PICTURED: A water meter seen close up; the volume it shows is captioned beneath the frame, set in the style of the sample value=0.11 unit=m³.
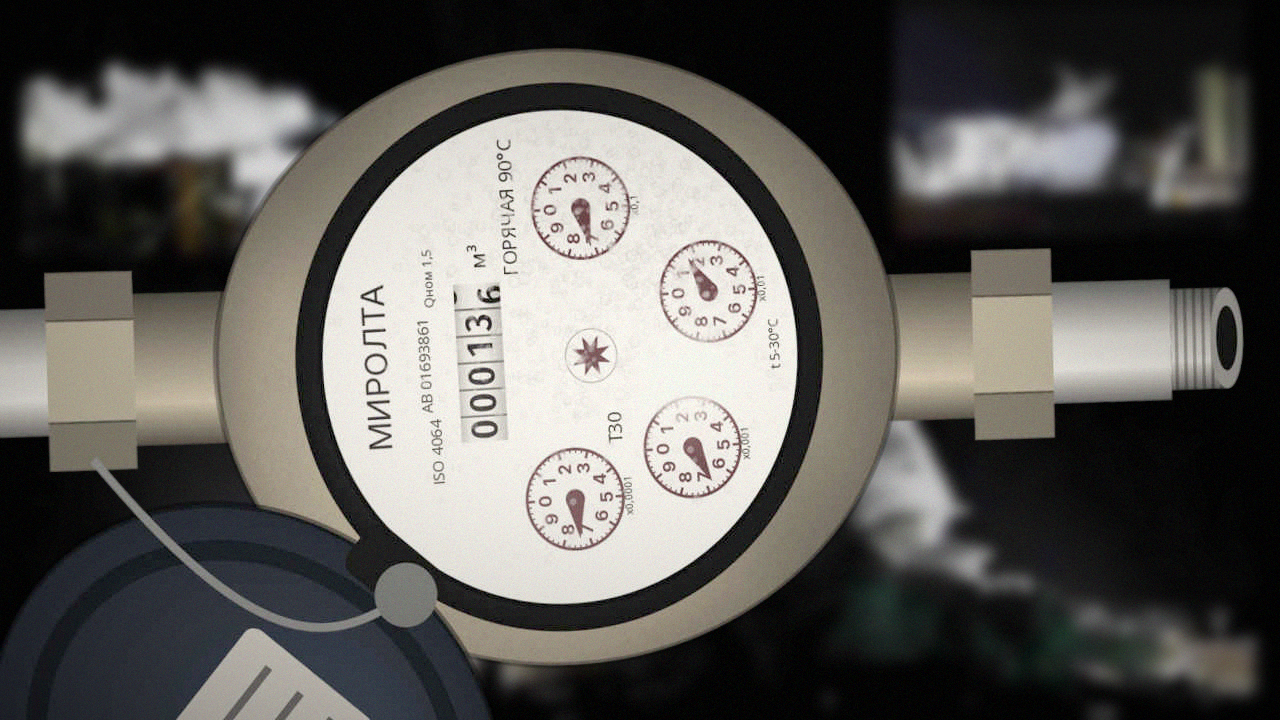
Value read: value=135.7167 unit=m³
